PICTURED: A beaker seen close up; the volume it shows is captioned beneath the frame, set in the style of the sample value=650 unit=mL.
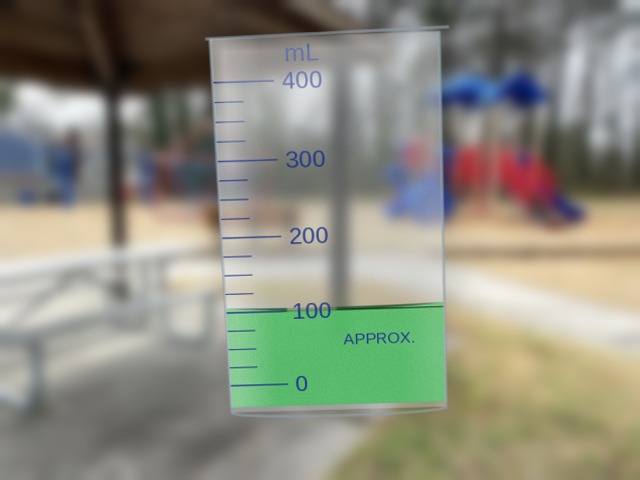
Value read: value=100 unit=mL
